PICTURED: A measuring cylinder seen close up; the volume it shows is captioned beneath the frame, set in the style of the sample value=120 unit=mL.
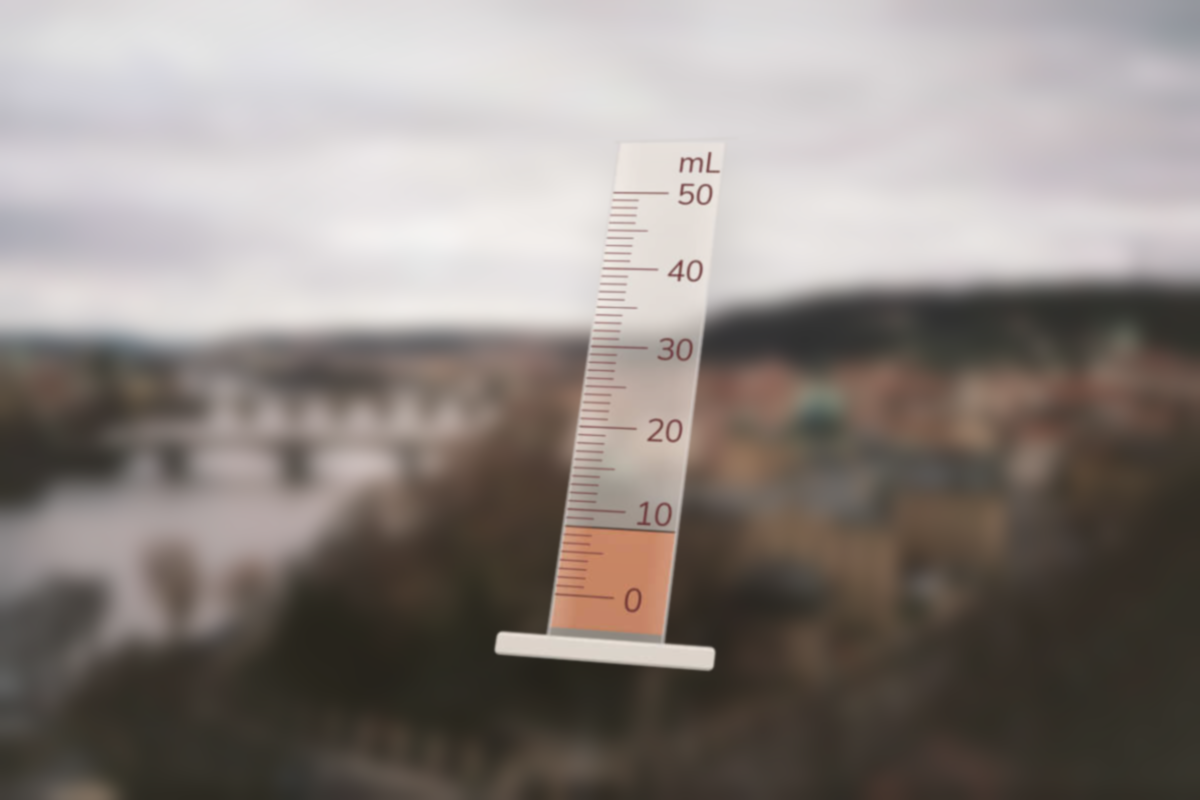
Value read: value=8 unit=mL
